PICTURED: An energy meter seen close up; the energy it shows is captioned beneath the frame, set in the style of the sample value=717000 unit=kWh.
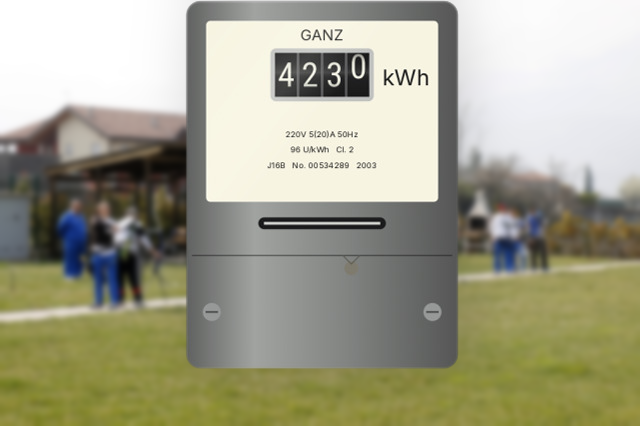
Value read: value=4230 unit=kWh
